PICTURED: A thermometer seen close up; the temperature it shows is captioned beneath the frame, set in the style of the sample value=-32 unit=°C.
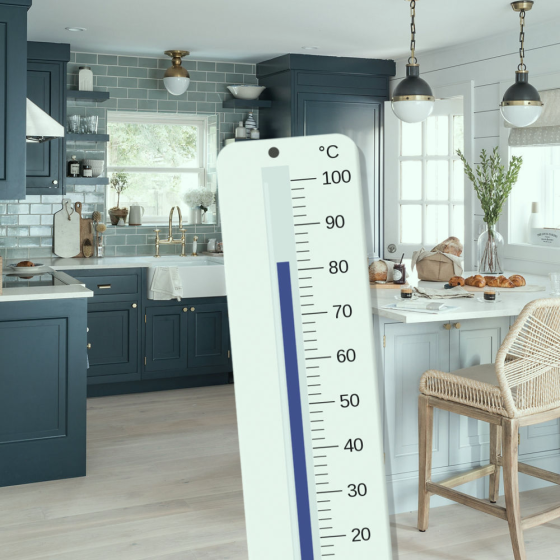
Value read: value=82 unit=°C
